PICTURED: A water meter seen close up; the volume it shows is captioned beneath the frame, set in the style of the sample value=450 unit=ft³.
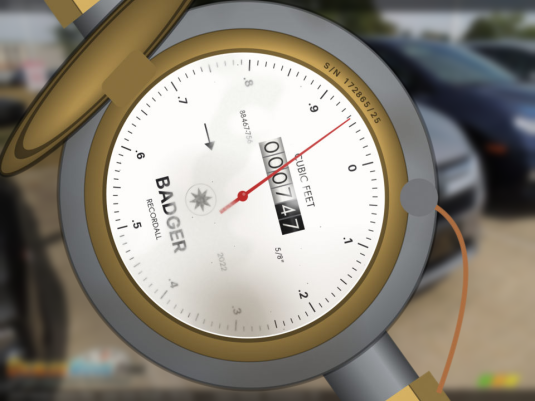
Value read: value=746.94 unit=ft³
